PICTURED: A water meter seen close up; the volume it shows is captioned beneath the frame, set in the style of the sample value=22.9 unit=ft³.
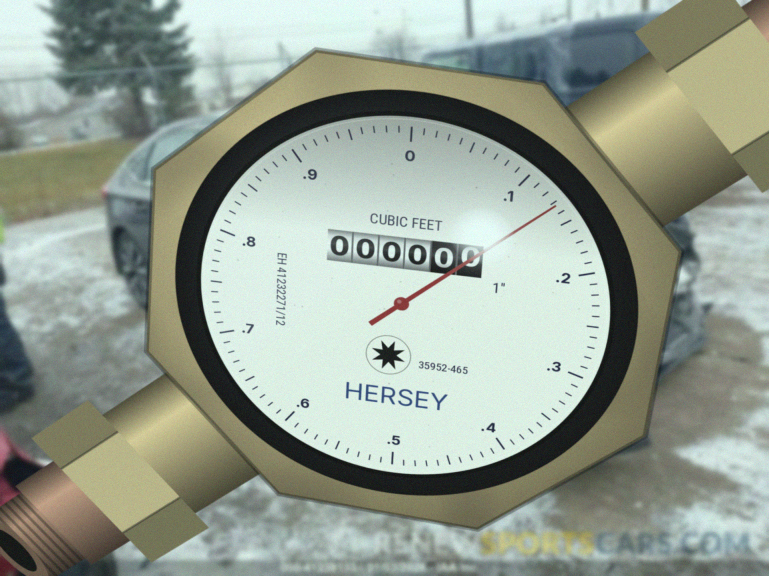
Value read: value=0.13 unit=ft³
